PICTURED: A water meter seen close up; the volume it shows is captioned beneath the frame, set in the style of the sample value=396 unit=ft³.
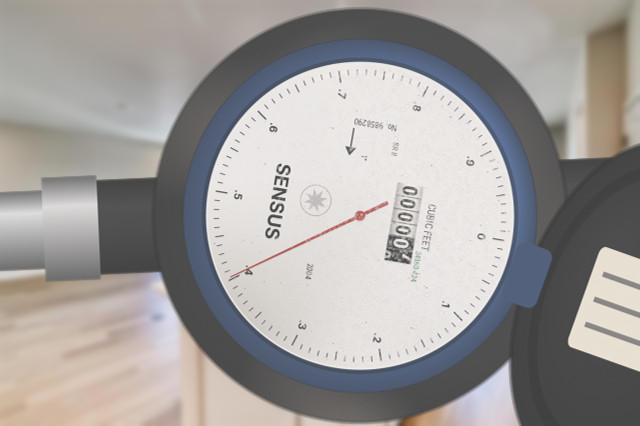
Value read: value=7.40 unit=ft³
